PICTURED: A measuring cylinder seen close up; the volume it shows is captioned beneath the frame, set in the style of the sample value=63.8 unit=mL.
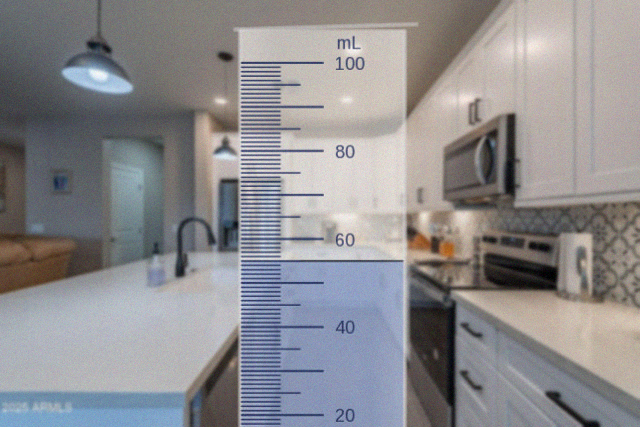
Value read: value=55 unit=mL
